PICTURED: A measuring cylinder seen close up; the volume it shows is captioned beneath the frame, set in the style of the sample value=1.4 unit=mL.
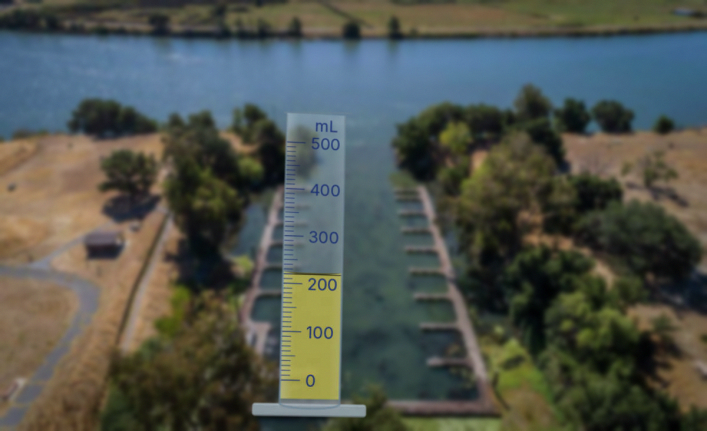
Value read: value=220 unit=mL
